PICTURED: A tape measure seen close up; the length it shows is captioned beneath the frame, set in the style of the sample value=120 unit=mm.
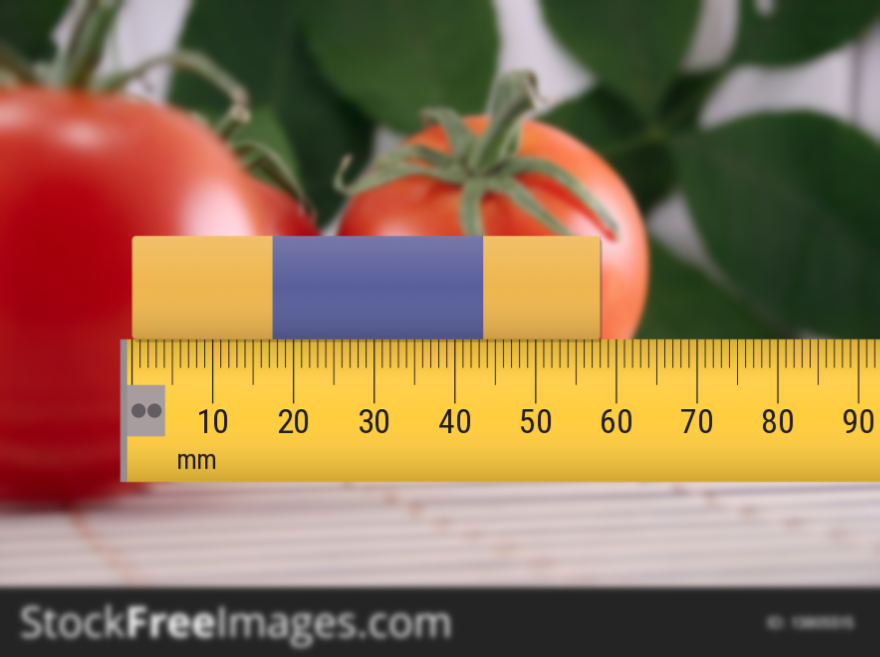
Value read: value=58 unit=mm
